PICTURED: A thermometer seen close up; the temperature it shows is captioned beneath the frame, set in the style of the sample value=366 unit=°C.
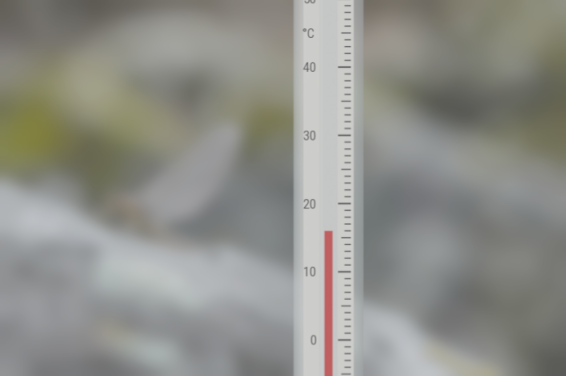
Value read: value=16 unit=°C
